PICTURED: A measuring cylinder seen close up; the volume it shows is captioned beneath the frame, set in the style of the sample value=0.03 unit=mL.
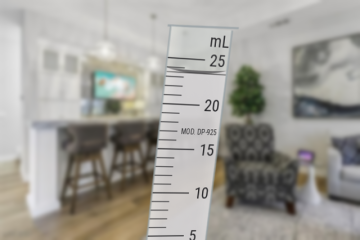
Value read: value=23.5 unit=mL
